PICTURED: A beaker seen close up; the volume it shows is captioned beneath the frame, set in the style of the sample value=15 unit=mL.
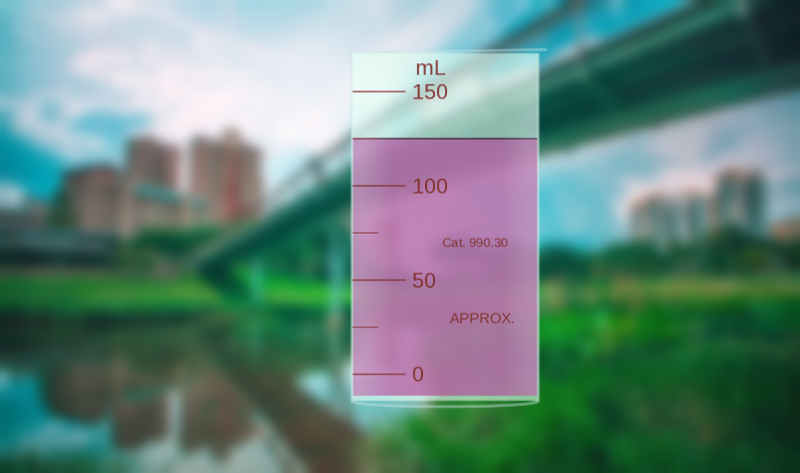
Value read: value=125 unit=mL
